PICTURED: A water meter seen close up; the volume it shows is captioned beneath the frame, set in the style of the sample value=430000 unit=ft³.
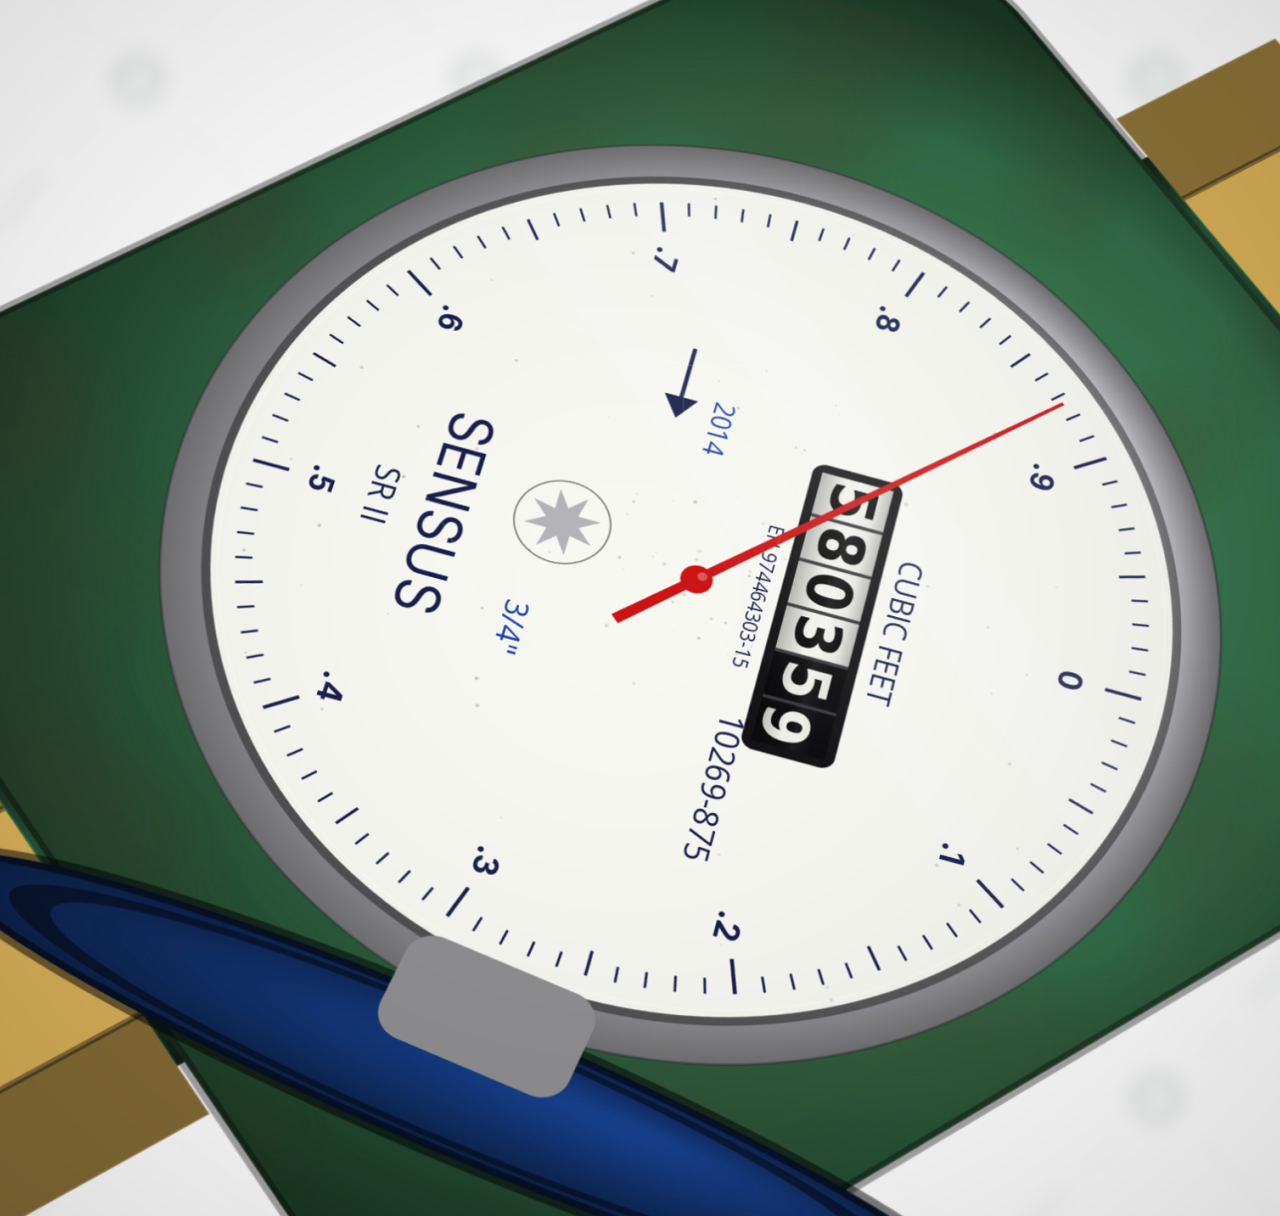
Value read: value=580358.87 unit=ft³
